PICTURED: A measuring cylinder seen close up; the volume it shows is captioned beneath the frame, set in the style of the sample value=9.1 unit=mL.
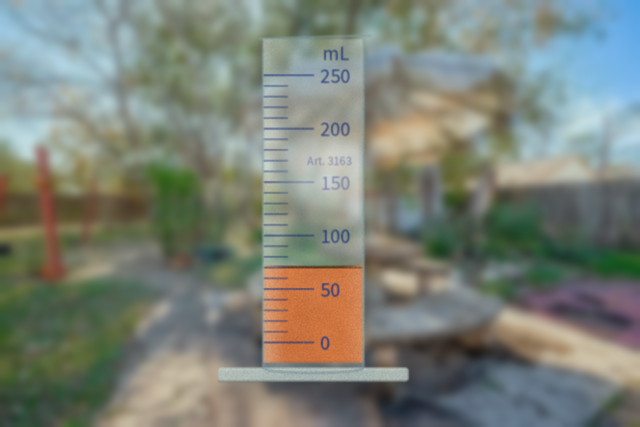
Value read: value=70 unit=mL
